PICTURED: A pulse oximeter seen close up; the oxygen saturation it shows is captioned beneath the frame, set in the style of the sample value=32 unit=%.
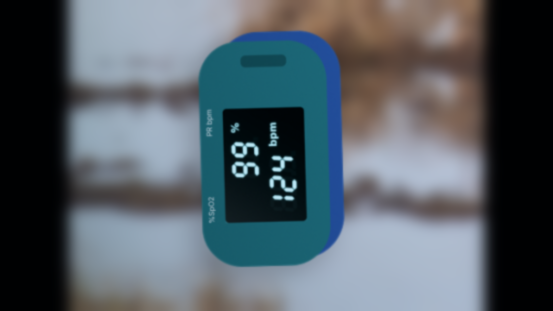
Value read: value=99 unit=%
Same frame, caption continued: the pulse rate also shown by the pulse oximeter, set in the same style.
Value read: value=124 unit=bpm
